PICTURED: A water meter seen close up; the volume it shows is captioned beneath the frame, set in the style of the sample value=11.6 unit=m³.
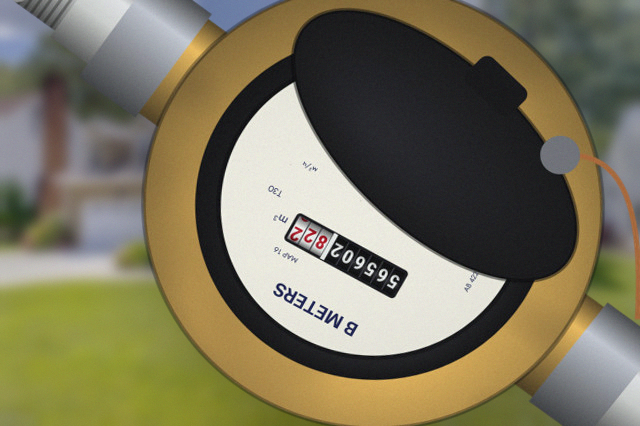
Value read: value=565602.822 unit=m³
